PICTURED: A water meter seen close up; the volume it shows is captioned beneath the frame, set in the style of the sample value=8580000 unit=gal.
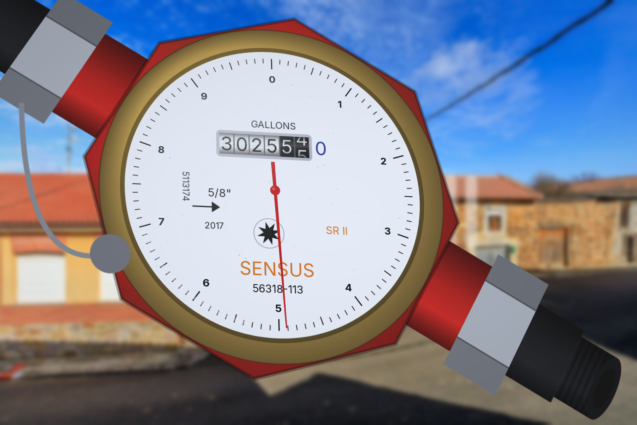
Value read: value=3025544.9 unit=gal
